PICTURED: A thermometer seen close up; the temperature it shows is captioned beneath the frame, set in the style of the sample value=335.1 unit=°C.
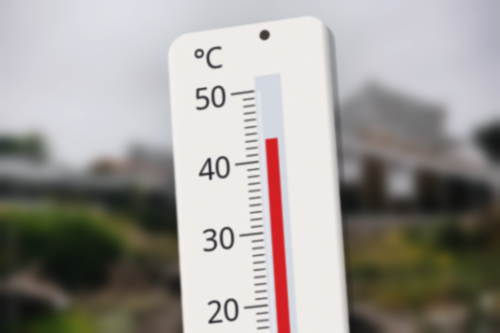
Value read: value=43 unit=°C
